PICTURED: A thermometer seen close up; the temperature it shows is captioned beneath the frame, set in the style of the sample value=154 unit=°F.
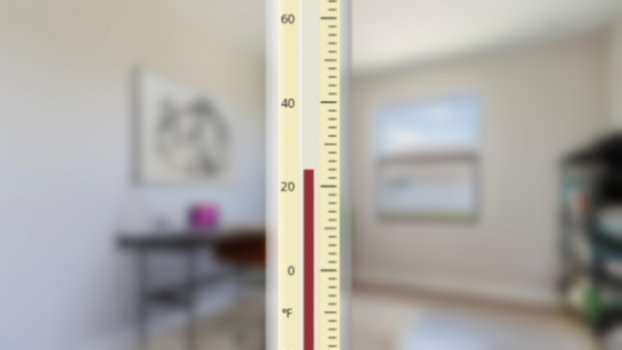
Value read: value=24 unit=°F
